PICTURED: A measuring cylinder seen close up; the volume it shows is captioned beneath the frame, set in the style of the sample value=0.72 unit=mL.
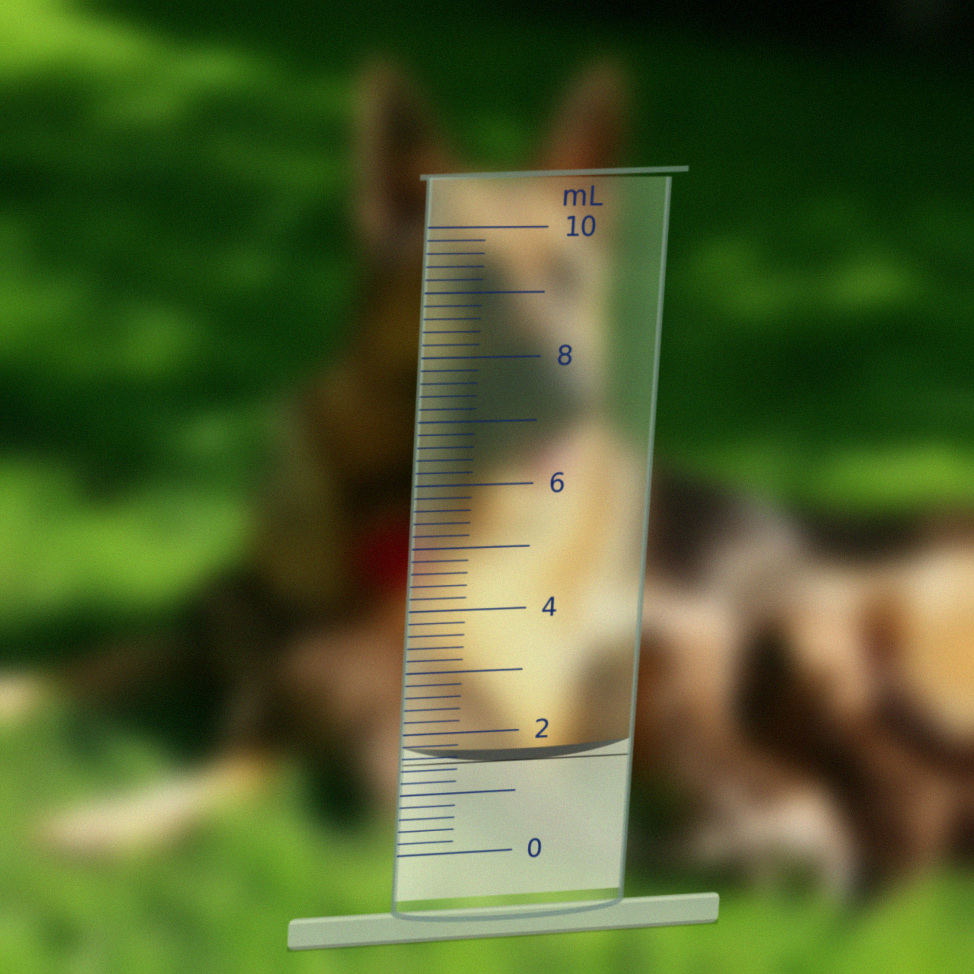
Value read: value=1.5 unit=mL
